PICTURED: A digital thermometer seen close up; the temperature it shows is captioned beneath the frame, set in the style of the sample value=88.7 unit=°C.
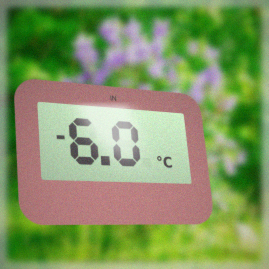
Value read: value=-6.0 unit=°C
